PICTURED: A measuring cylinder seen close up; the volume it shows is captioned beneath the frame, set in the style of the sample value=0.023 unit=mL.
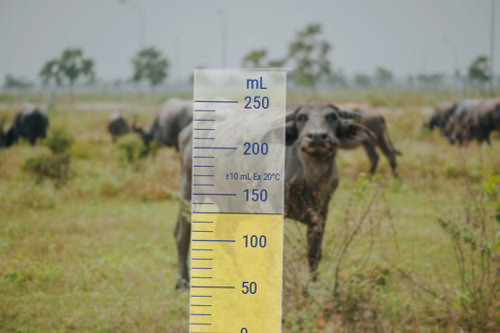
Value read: value=130 unit=mL
